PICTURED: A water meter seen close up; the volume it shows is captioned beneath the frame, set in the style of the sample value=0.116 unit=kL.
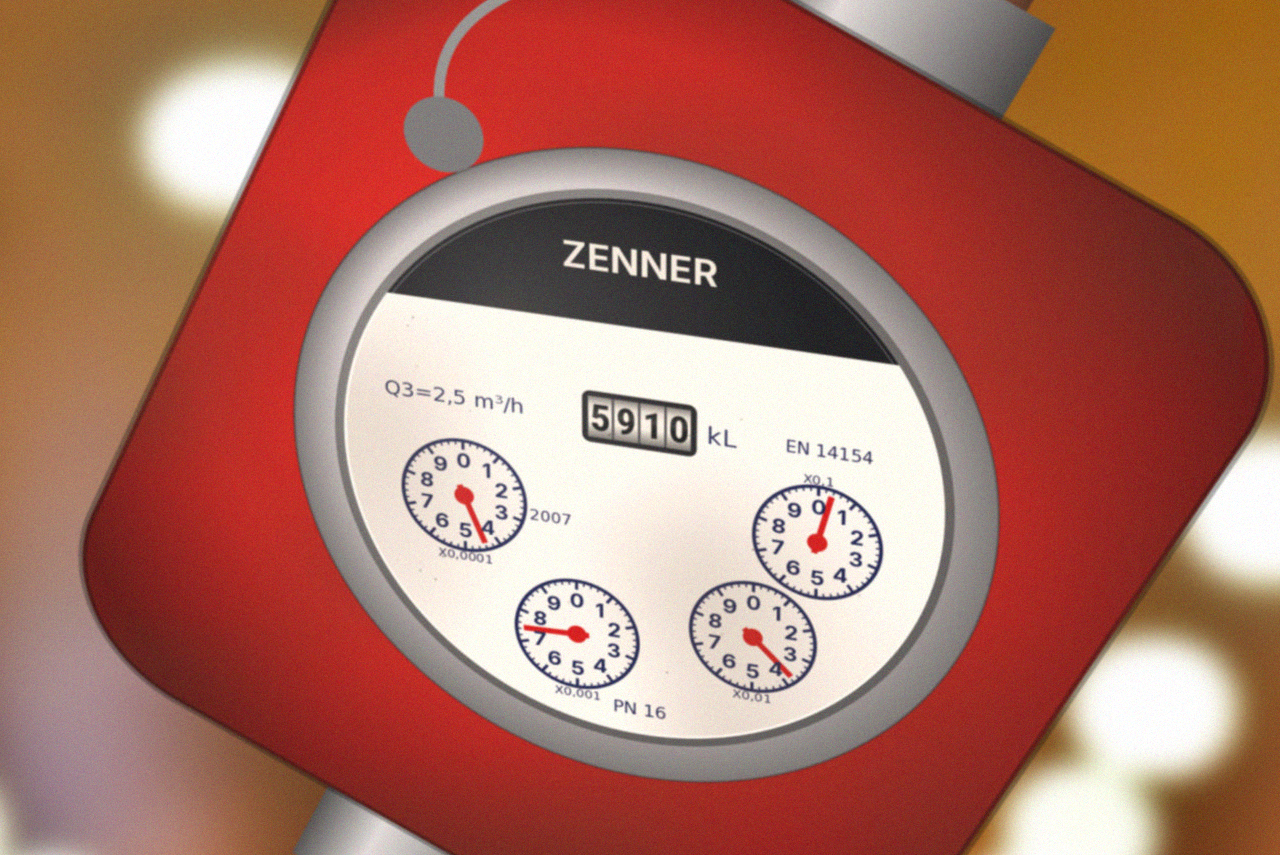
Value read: value=5910.0374 unit=kL
